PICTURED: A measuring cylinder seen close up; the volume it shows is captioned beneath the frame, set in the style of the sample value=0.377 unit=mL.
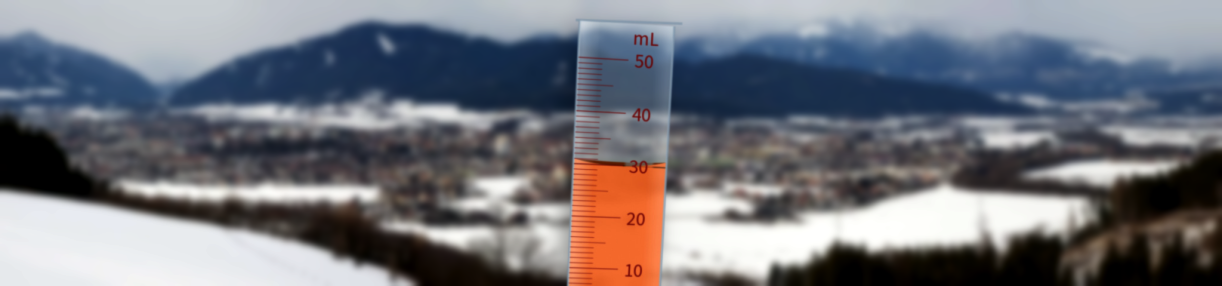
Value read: value=30 unit=mL
